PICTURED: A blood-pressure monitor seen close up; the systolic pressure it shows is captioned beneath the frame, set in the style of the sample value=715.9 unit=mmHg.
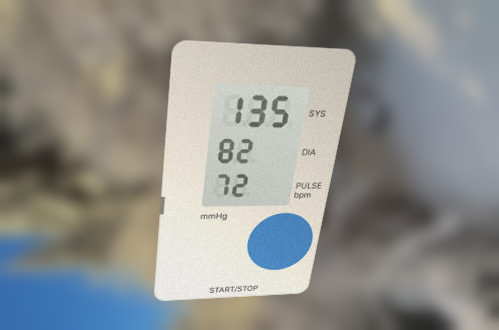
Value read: value=135 unit=mmHg
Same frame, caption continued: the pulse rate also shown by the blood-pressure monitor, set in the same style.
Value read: value=72 unit=bpm
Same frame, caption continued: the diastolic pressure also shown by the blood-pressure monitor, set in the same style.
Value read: value=82 unit=mmHg
